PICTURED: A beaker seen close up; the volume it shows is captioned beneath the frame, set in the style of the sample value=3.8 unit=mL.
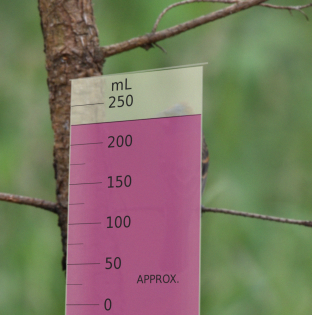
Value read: value=225 unit=mL
